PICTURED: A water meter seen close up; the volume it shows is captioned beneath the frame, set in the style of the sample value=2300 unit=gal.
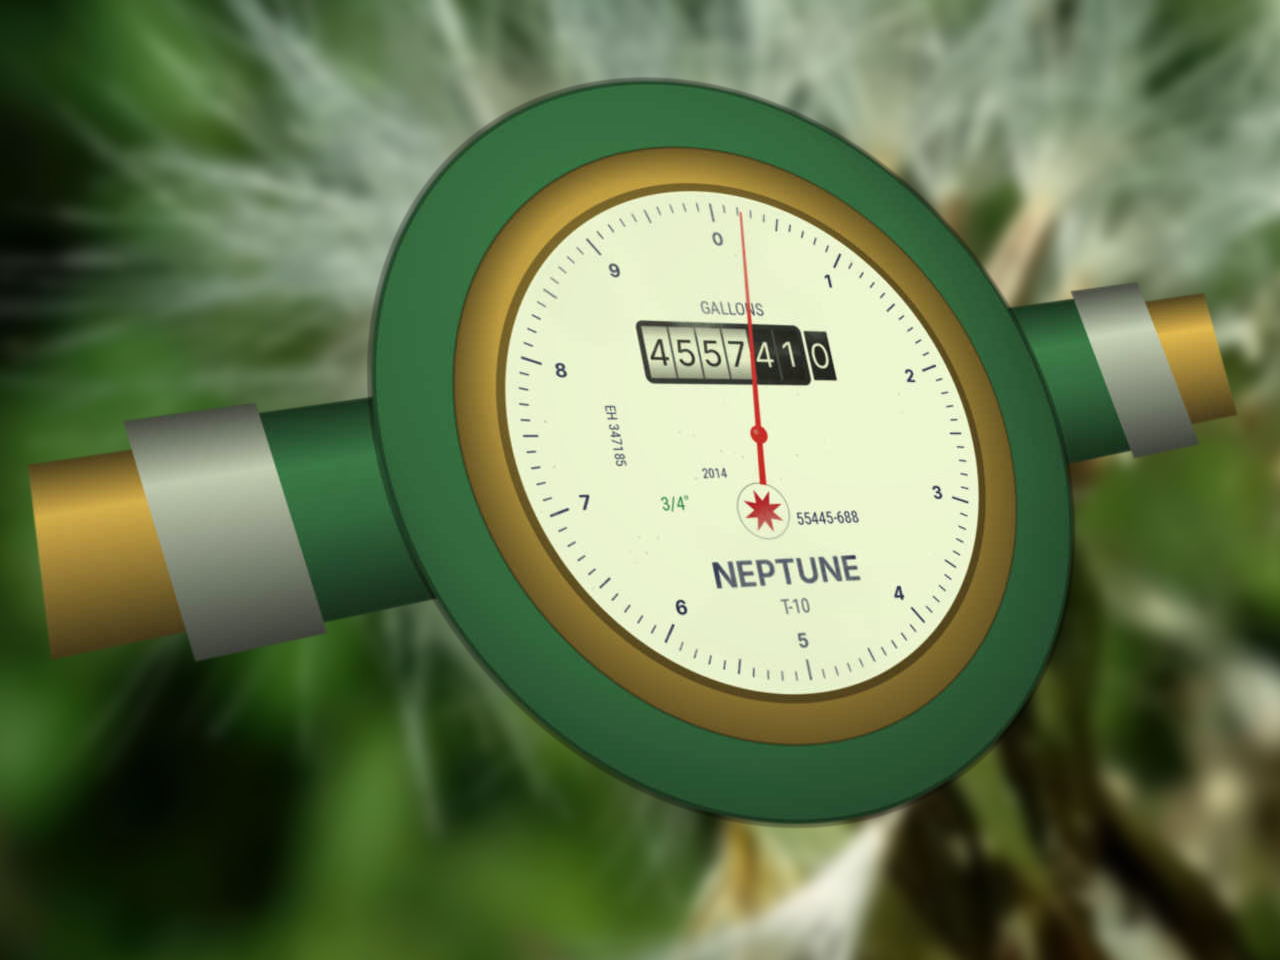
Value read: value=4557410.2 unit=gal
